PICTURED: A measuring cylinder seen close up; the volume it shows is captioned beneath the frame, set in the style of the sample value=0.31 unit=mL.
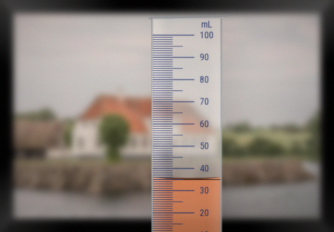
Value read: value=35 unit=mL
